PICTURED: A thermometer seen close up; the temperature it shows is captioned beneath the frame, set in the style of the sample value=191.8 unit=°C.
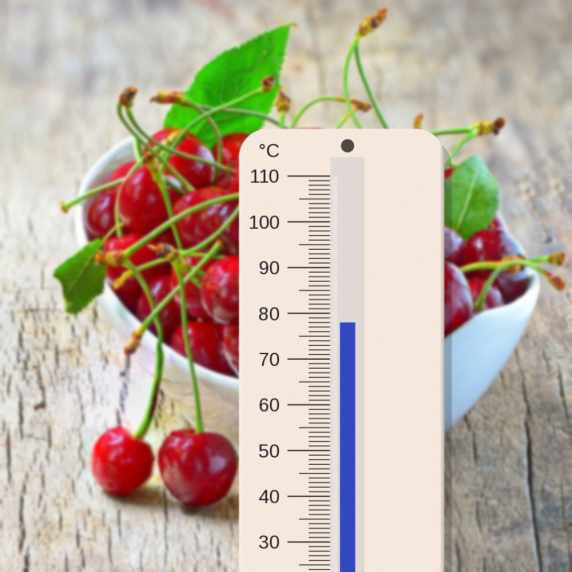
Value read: value=78 unit=°C
